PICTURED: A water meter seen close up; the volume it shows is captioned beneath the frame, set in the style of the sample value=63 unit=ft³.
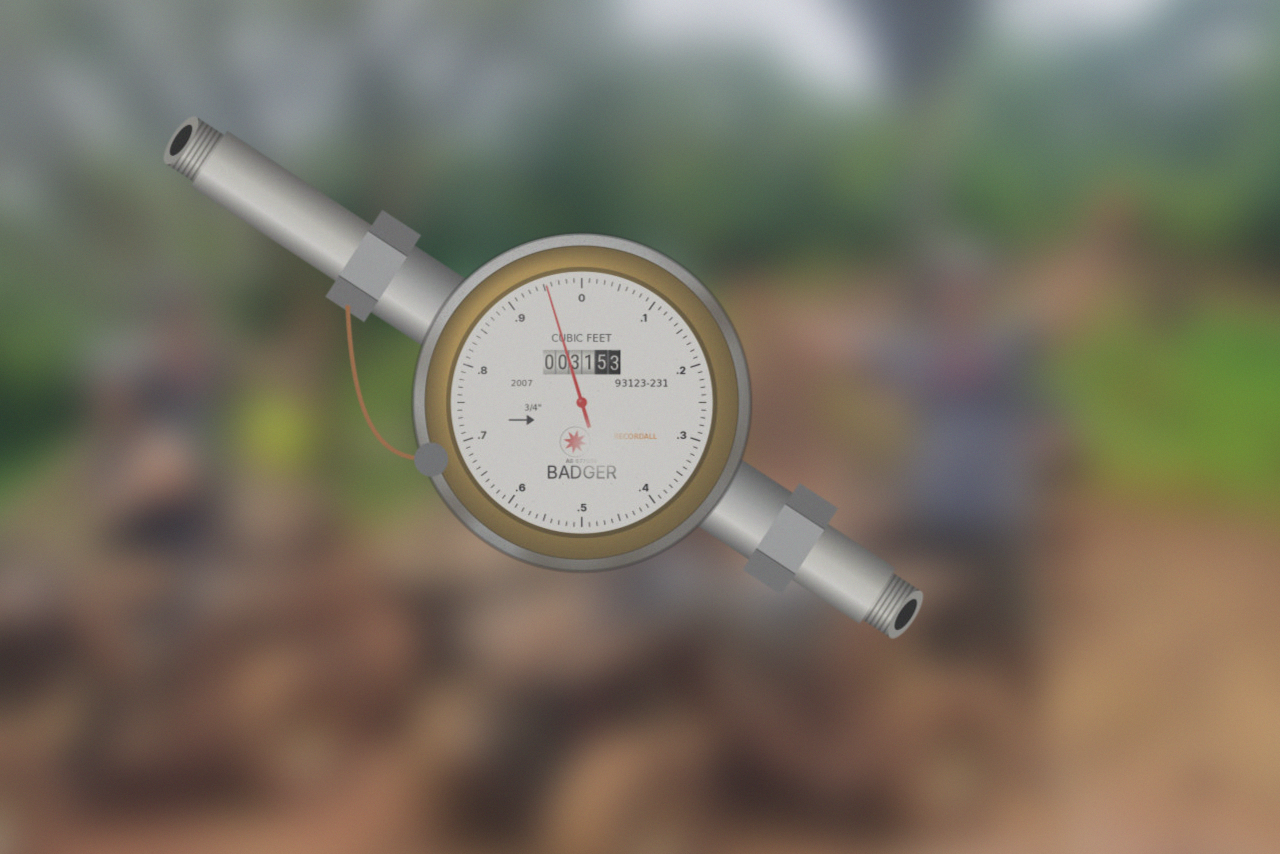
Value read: value=3152.95 unit=ft³
